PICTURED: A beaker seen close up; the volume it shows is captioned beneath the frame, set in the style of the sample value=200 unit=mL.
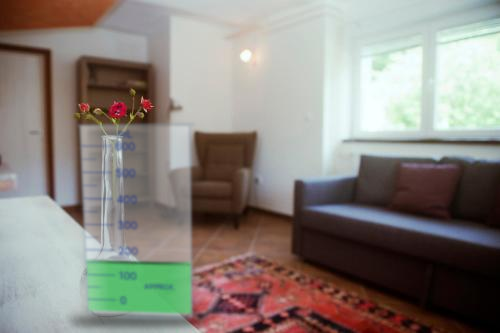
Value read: value=150 unit=mL
